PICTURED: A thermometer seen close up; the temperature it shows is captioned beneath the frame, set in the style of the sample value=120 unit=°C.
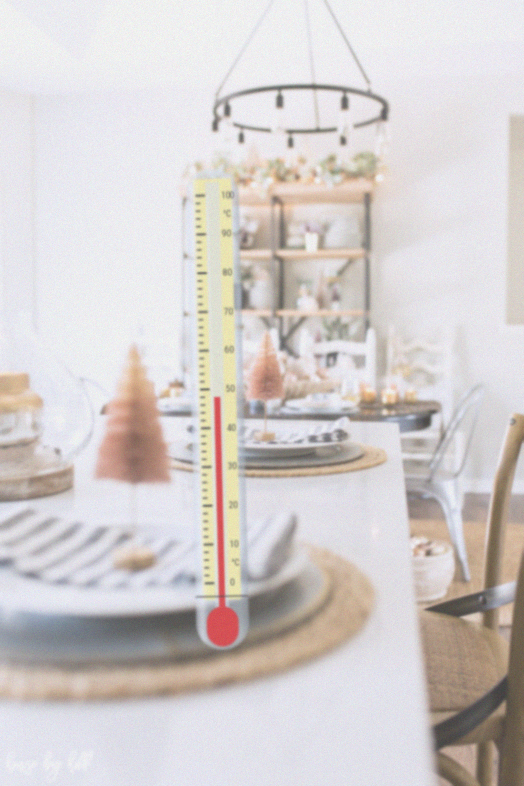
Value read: value=48 unit=°C
